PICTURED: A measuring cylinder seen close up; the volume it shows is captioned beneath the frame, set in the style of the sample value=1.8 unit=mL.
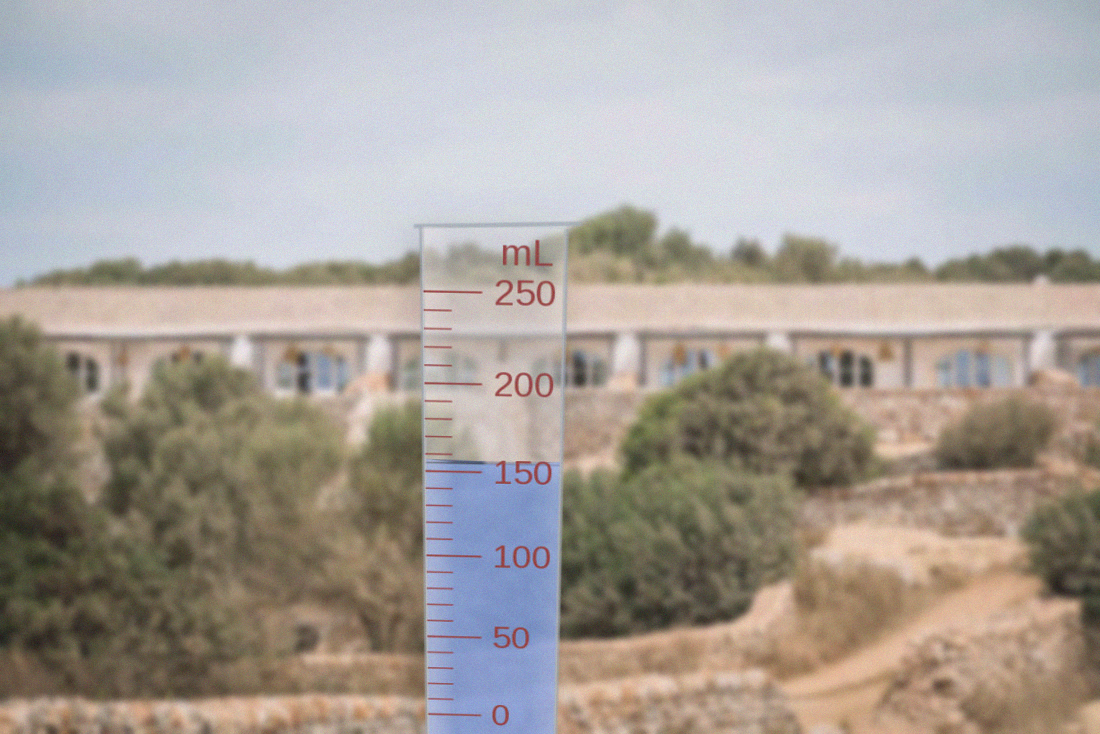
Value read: value=155 unit=mL
